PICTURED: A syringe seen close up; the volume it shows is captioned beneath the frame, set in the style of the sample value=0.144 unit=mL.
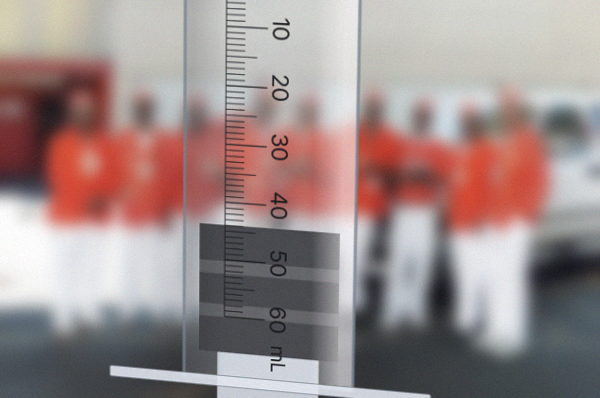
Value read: value=44 unit=mL
